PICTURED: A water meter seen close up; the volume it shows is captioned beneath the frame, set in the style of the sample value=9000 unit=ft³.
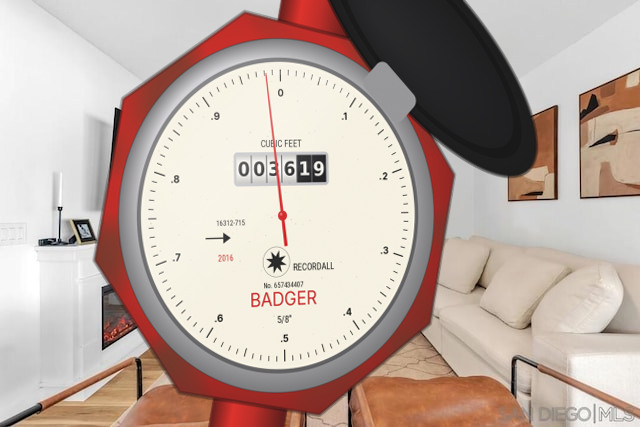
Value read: value=3618.98 unit=ft³
